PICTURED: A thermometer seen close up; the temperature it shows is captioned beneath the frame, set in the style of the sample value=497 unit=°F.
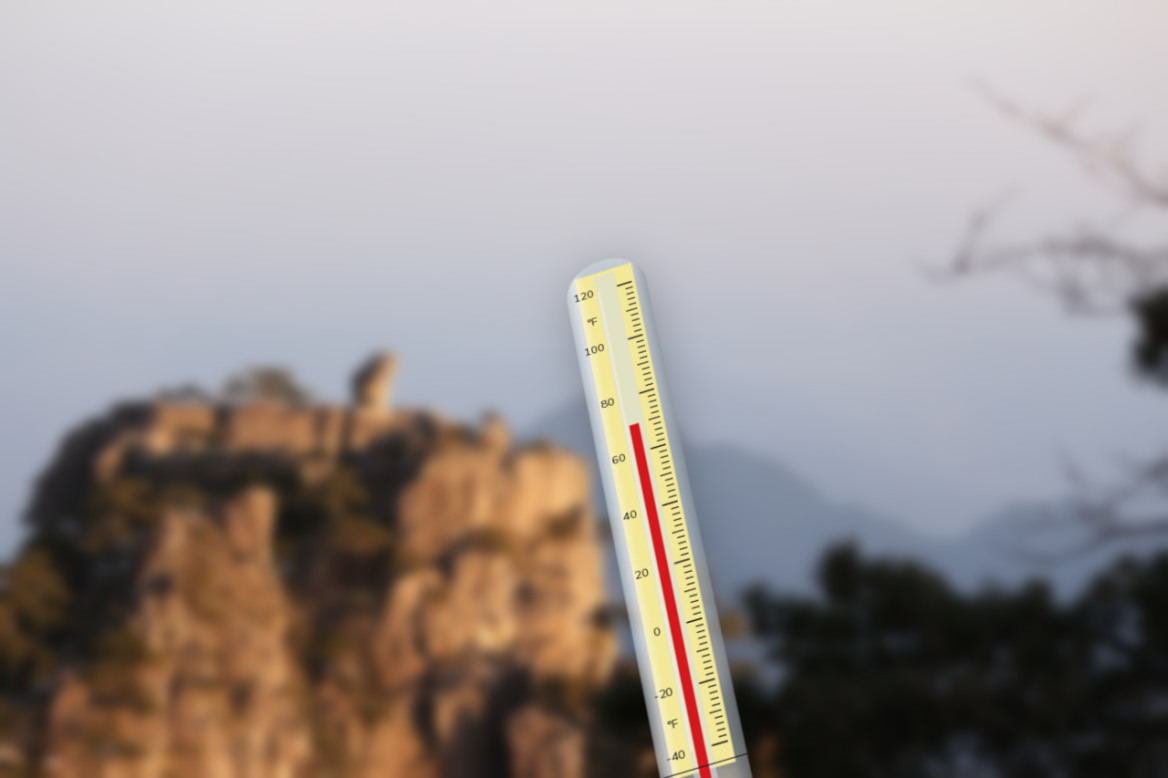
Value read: value=70 unit=°F
